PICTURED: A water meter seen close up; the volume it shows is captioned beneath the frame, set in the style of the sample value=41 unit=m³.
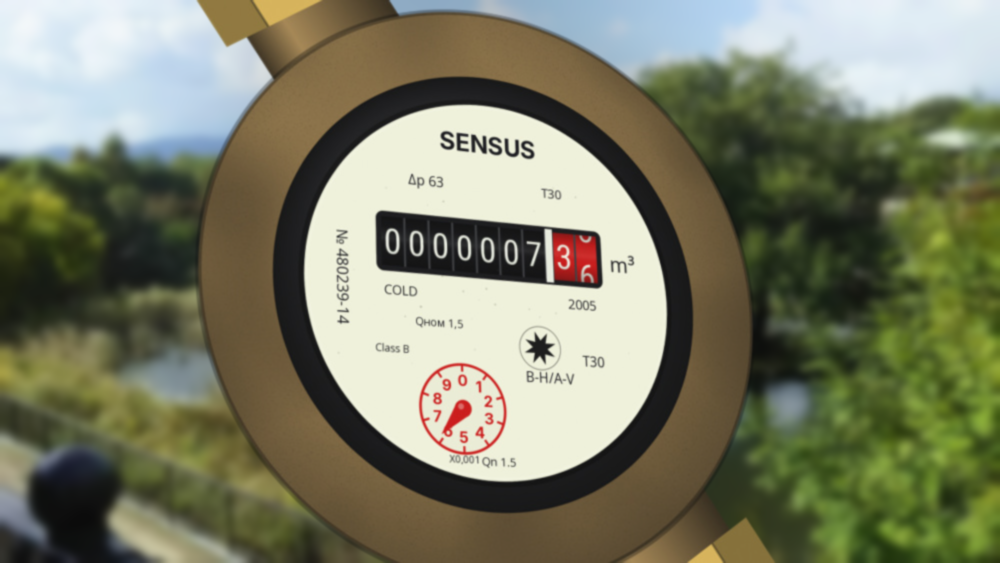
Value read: value=7.356 unit=m³
